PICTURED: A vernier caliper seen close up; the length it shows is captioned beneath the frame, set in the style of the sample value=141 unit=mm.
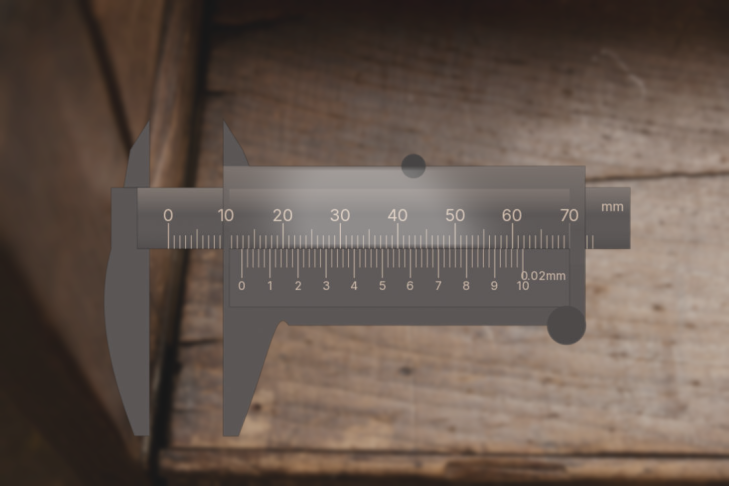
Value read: value=12.8 unit=mm
